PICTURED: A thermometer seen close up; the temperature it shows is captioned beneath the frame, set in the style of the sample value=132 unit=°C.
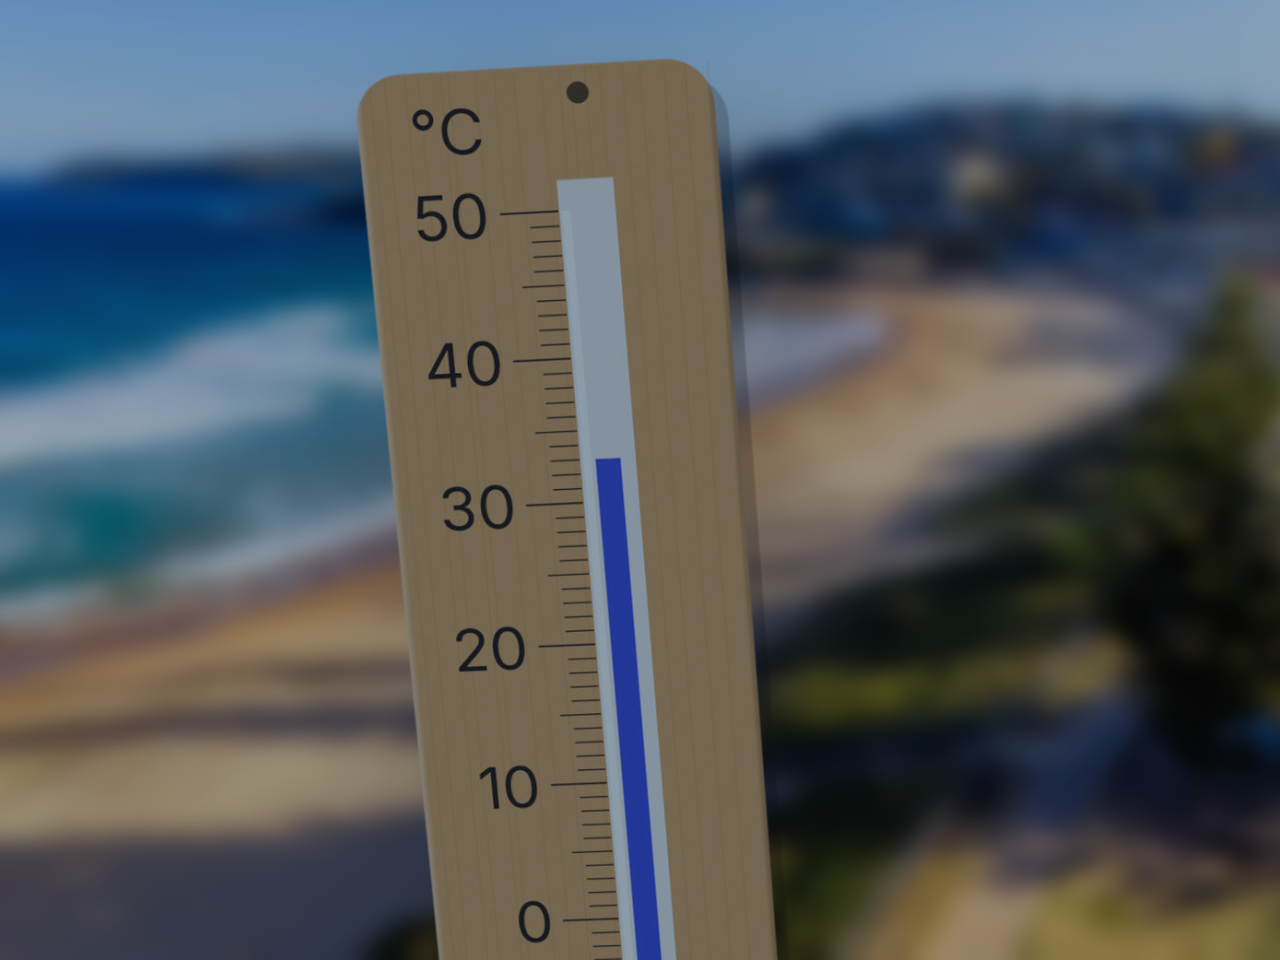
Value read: value=33 unit=°C
